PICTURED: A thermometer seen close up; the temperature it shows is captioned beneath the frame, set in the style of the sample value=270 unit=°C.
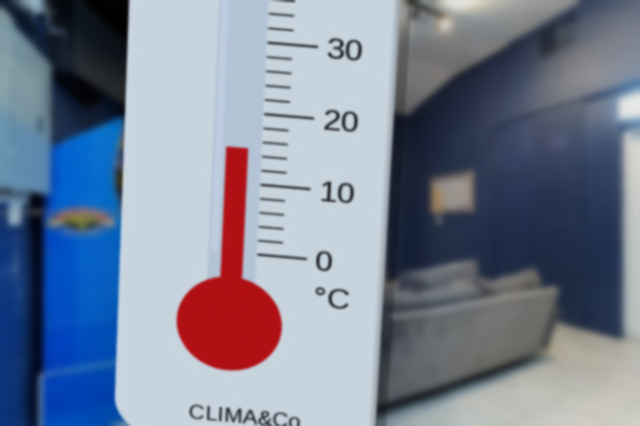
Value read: value=15 unit=°C
